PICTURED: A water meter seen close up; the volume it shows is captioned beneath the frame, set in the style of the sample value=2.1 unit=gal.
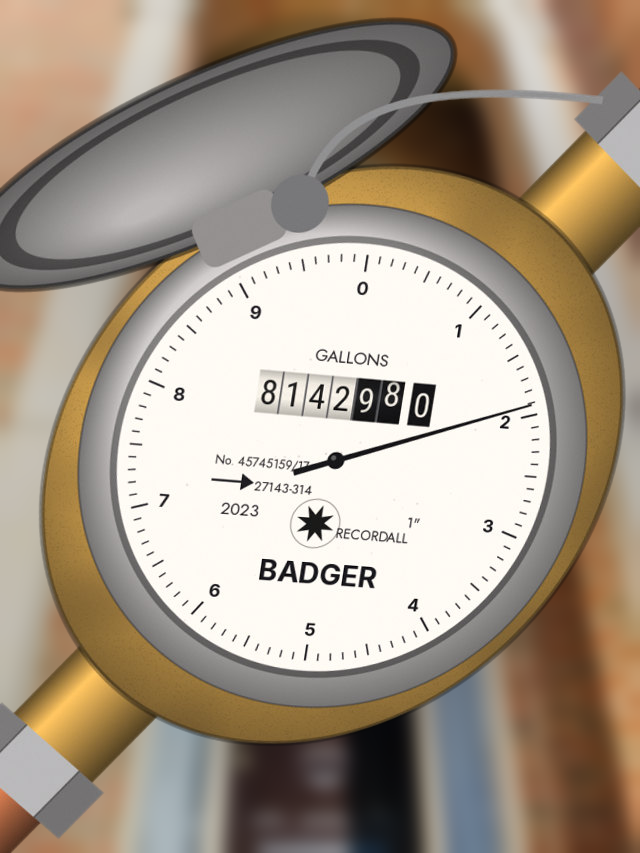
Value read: value=8142981.9 unit=gal
